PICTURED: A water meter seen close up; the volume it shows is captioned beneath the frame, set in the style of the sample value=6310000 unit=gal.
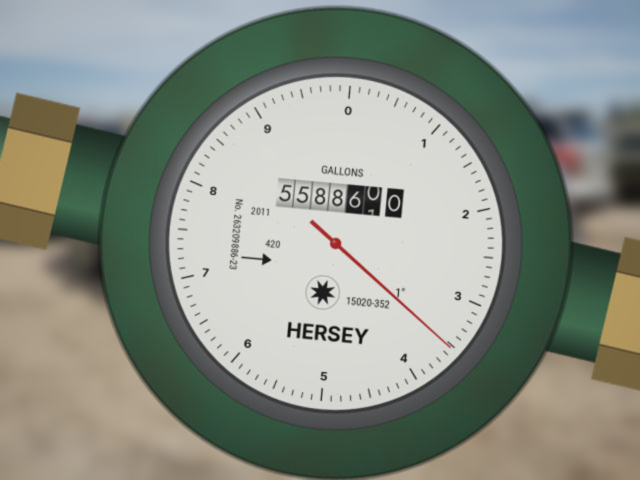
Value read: value=5588603.5 unit=gal
